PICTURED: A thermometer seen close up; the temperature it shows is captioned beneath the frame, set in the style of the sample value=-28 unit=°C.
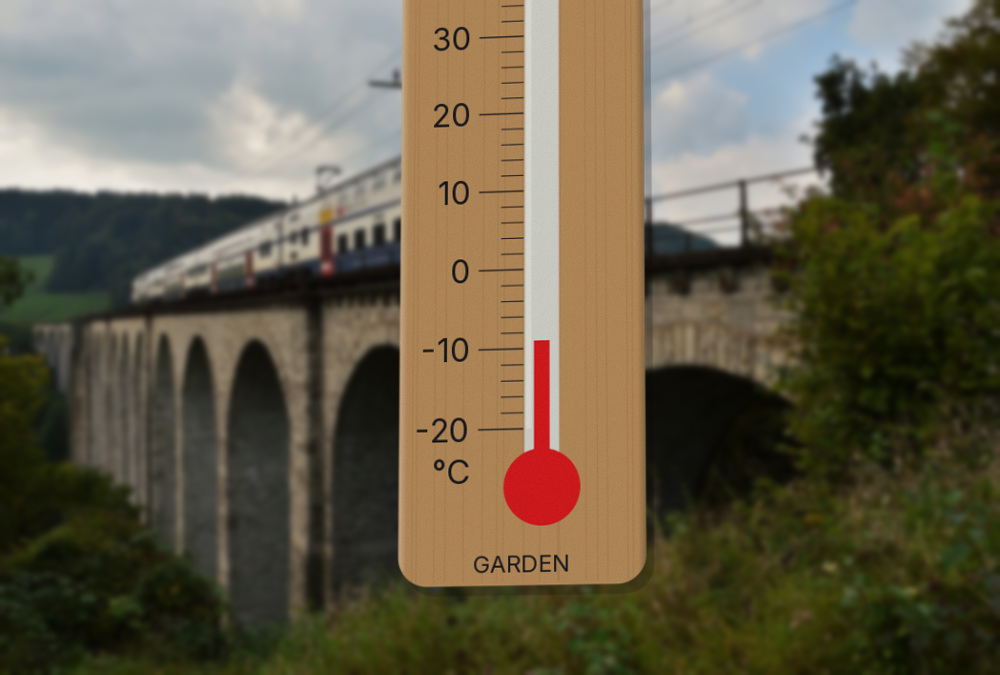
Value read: value=-9 unit=°C
